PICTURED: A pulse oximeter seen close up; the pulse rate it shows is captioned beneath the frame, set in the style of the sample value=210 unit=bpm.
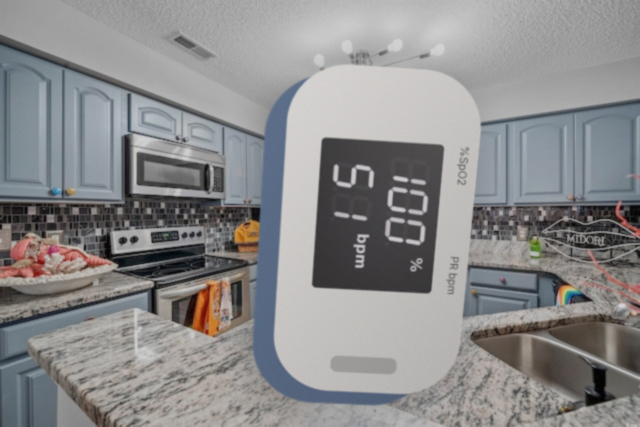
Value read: value=51 unit=bpm
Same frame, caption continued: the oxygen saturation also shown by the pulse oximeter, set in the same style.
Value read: value=100 unit=%
